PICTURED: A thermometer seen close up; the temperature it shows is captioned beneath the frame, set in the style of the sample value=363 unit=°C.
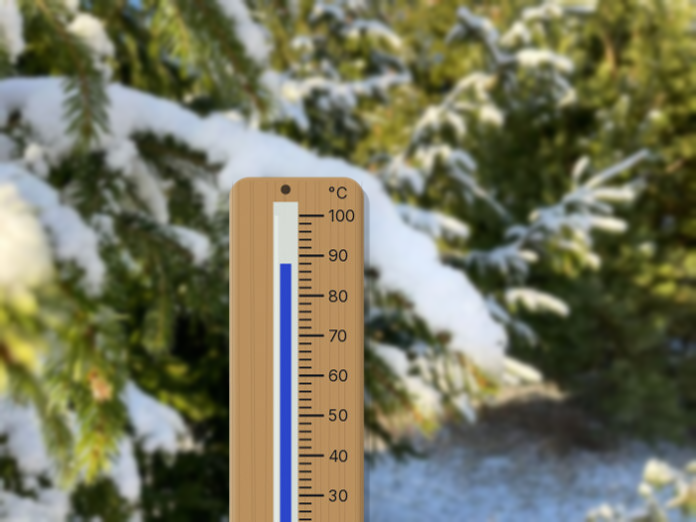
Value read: value=88 unit=°C
